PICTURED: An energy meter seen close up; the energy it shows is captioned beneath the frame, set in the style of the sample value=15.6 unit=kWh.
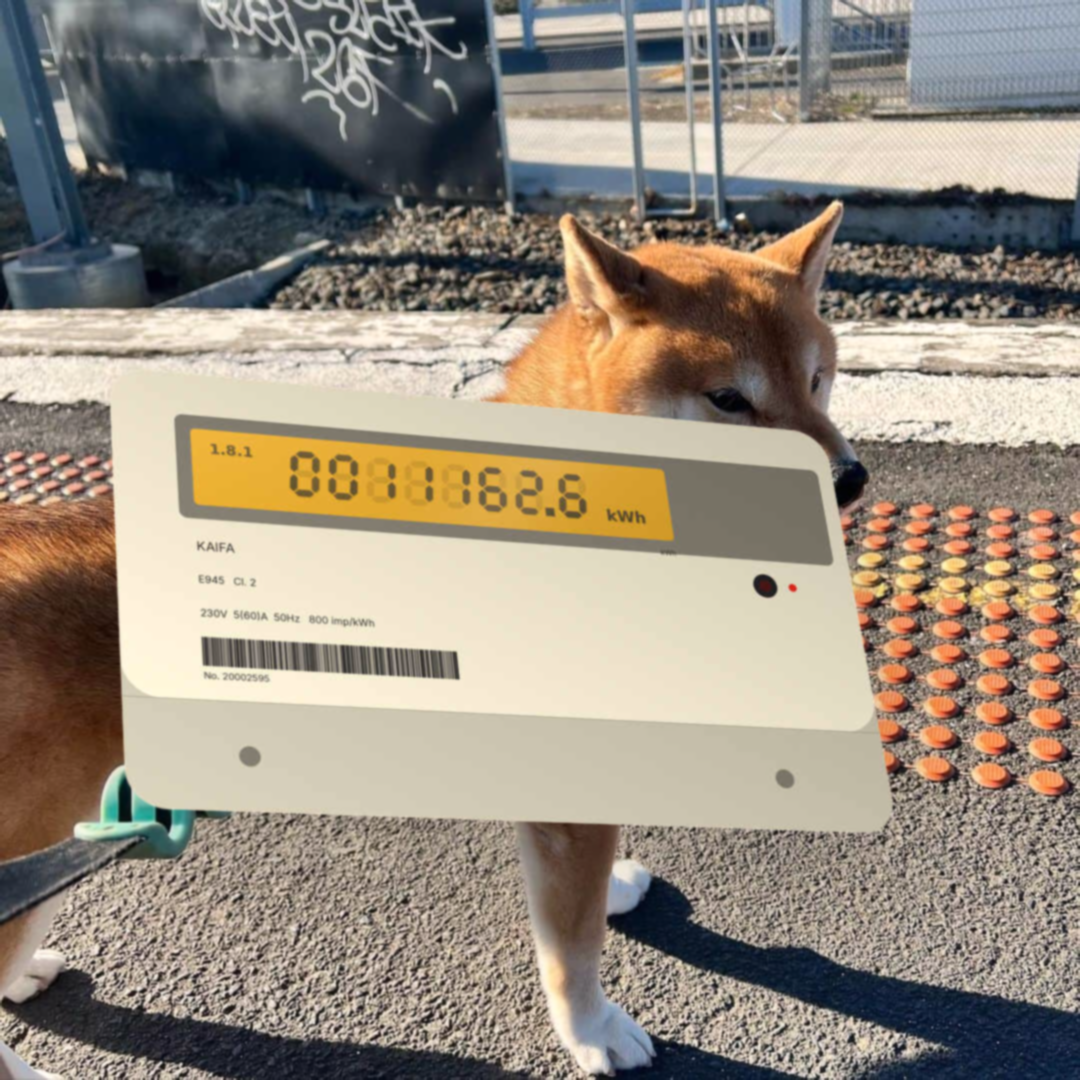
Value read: value=11162.6 unit=kWh
